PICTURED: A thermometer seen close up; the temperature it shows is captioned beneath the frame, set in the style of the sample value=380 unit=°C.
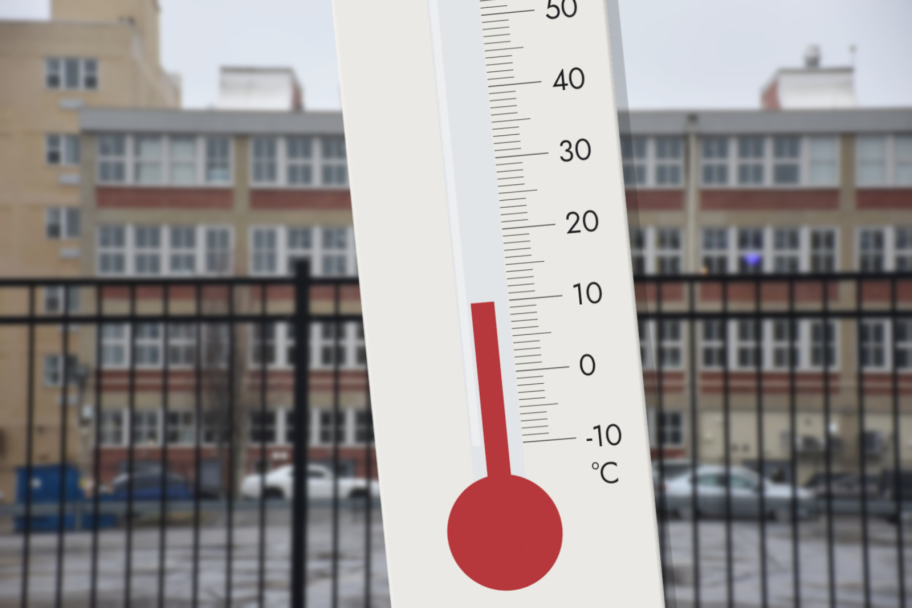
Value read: value=10 unit=°C
